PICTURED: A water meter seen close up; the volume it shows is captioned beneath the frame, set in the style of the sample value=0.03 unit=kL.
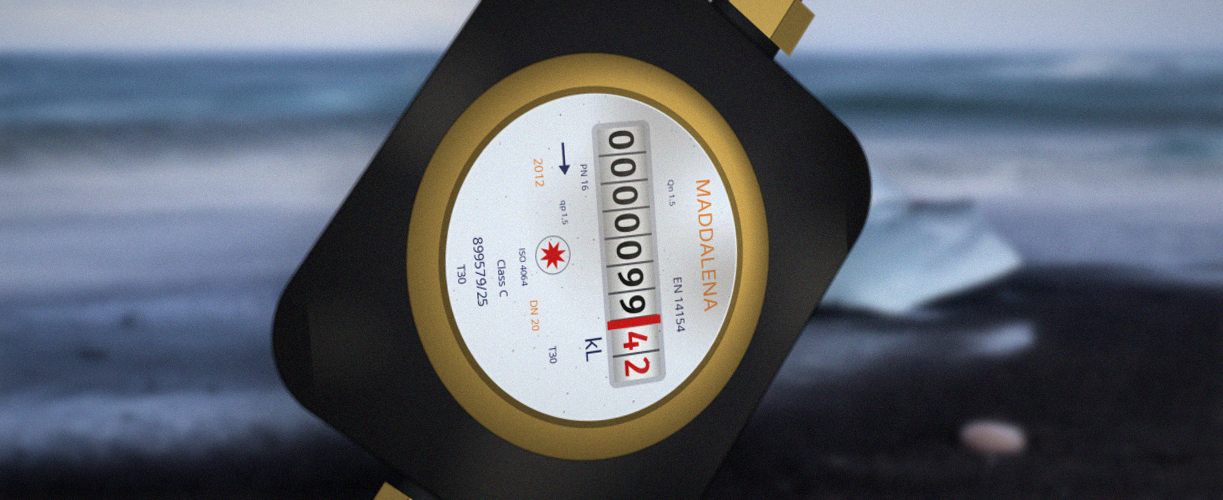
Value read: value=99.42 unit=kL
